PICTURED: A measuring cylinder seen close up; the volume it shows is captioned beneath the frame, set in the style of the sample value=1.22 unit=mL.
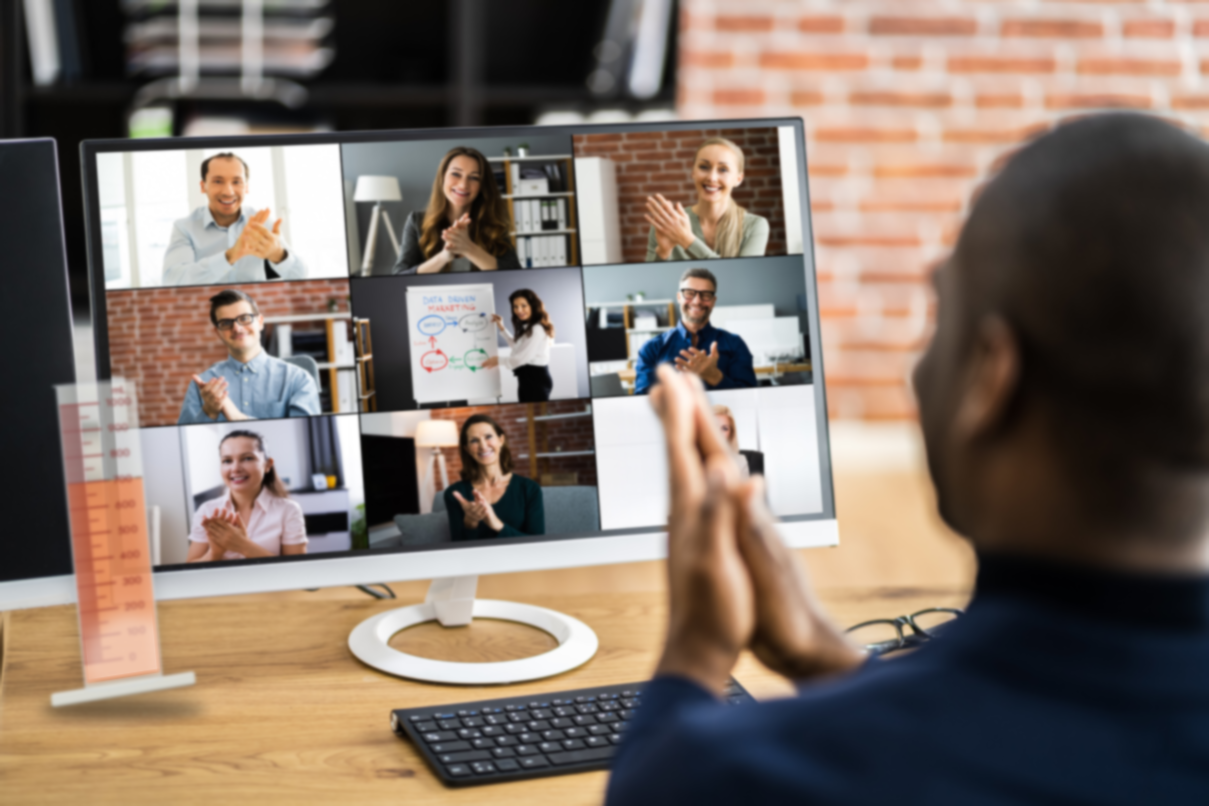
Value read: value=700 unit=mL
